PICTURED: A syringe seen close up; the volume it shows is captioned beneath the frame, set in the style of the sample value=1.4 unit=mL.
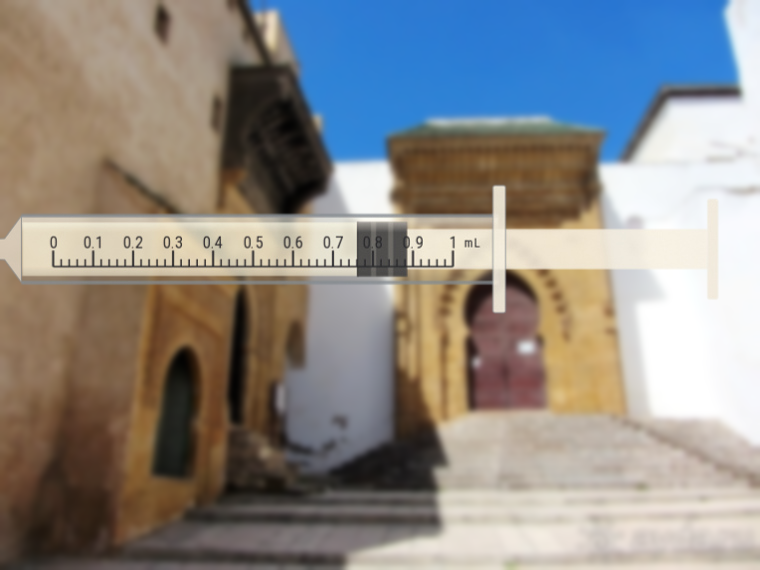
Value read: value=0.76 unit=mL
